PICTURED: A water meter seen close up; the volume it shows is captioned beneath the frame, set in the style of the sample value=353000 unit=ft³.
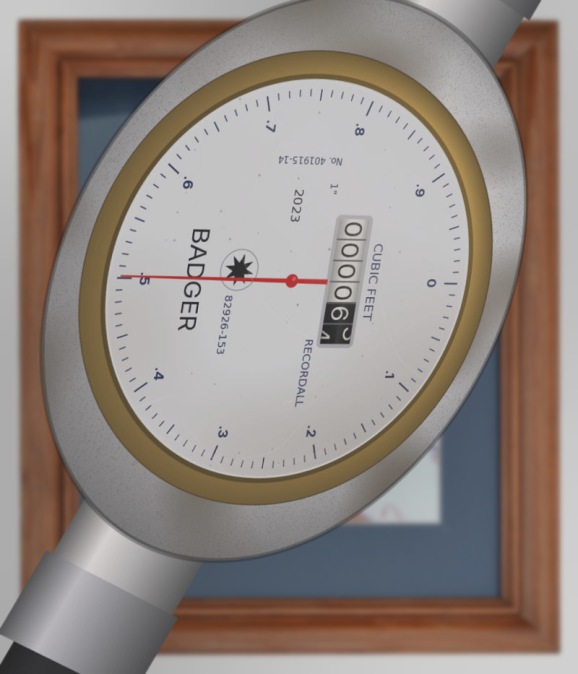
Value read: value=63.50 unit=ft³
